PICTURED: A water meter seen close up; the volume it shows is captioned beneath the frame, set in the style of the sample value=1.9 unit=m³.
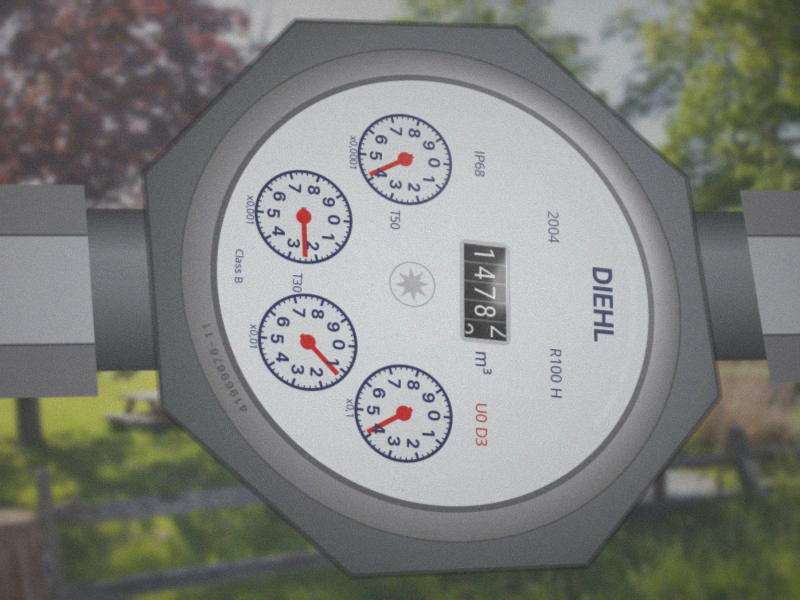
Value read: value=14782.4124 unit=m³
